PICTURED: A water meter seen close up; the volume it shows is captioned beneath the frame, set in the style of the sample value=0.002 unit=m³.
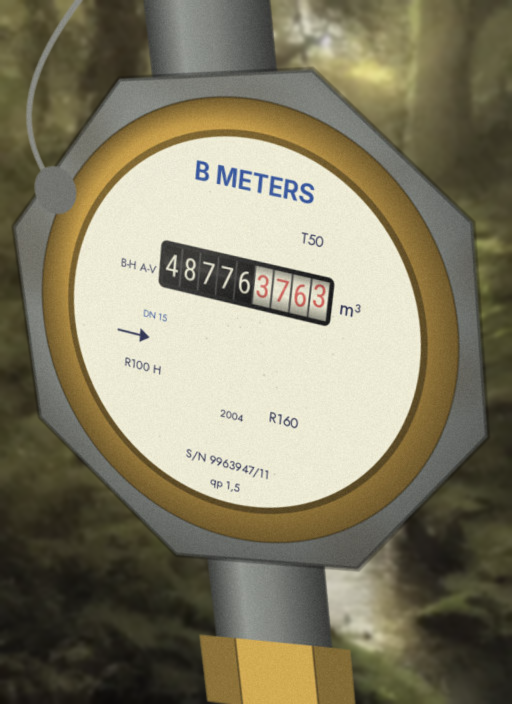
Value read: value=48776.3763 unit=m³
